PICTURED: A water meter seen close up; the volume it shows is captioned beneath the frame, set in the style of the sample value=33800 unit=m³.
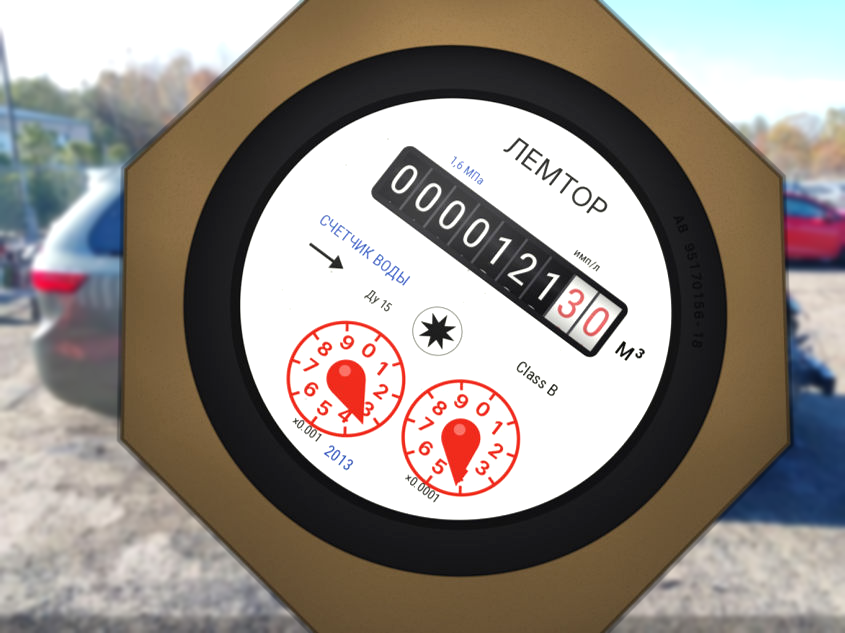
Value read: value=121.3034 unit=m³
